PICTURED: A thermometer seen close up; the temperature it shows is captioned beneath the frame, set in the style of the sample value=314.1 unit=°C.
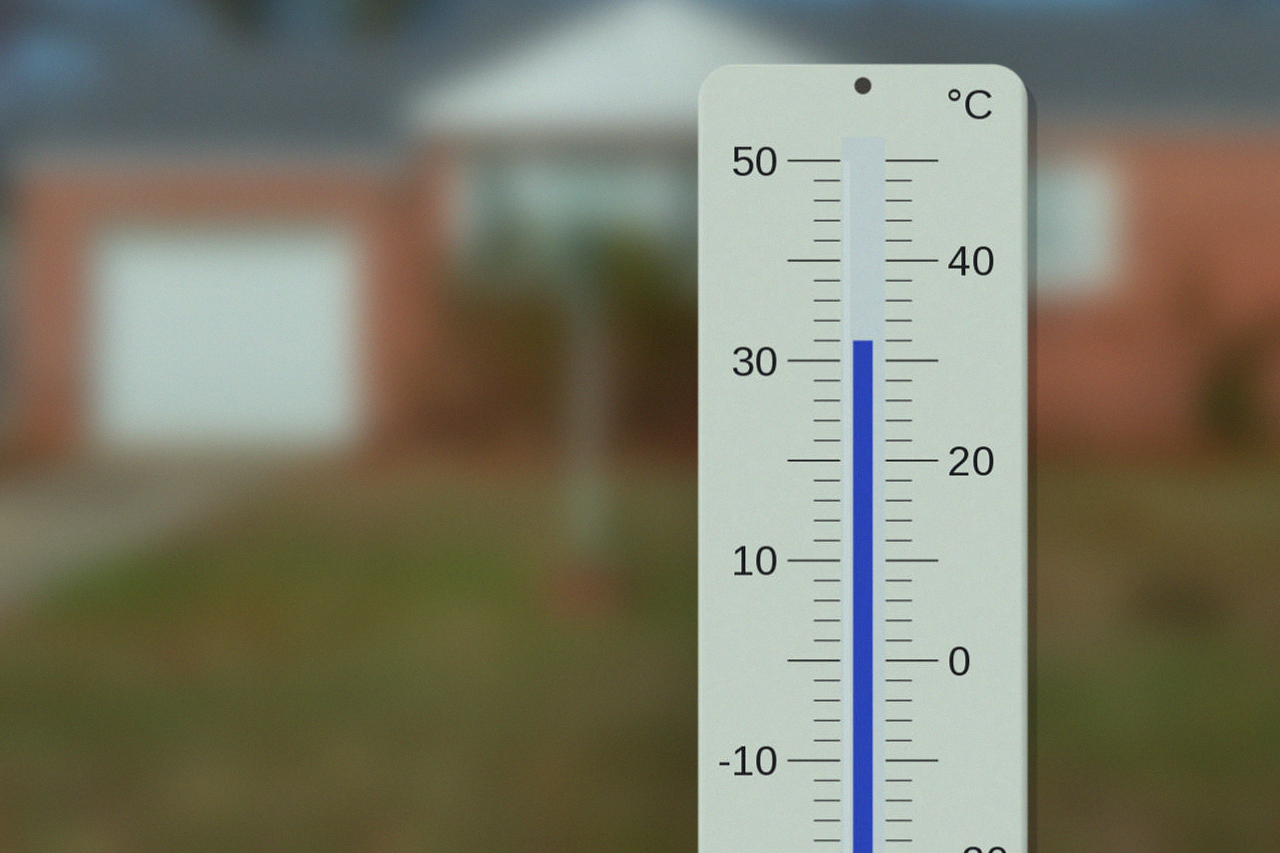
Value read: value=32 unit=°C
